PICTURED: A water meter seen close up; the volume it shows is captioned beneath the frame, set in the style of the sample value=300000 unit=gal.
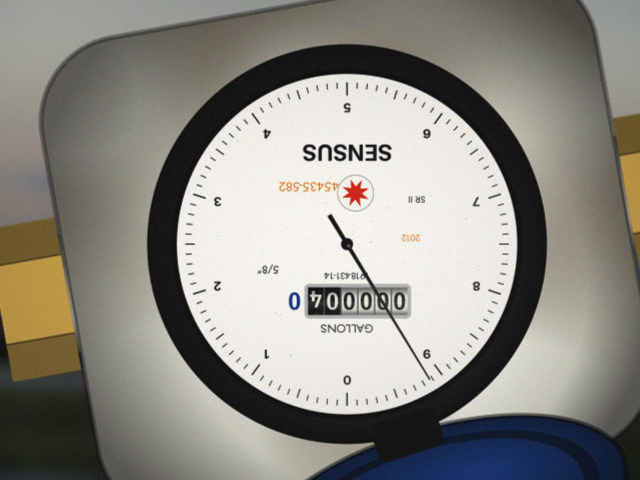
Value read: value=39.1 unit=gal
